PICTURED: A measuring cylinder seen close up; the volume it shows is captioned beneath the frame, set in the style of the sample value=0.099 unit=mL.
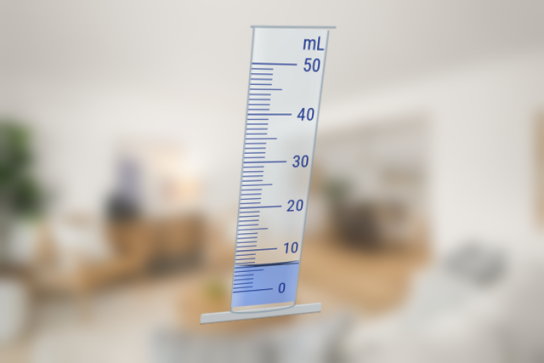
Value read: value=6 unit=mL
